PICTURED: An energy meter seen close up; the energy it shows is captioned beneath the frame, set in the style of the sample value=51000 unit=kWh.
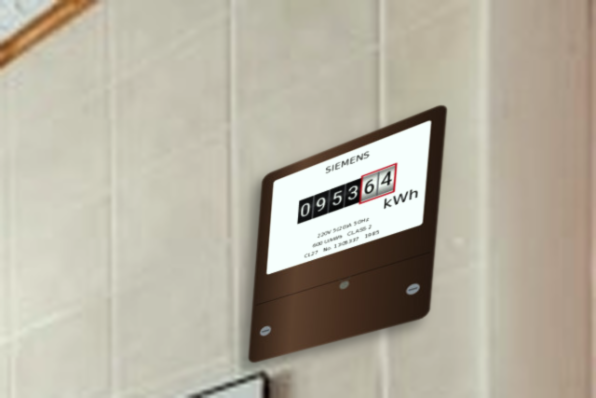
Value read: value=953.64 unit=kWh
